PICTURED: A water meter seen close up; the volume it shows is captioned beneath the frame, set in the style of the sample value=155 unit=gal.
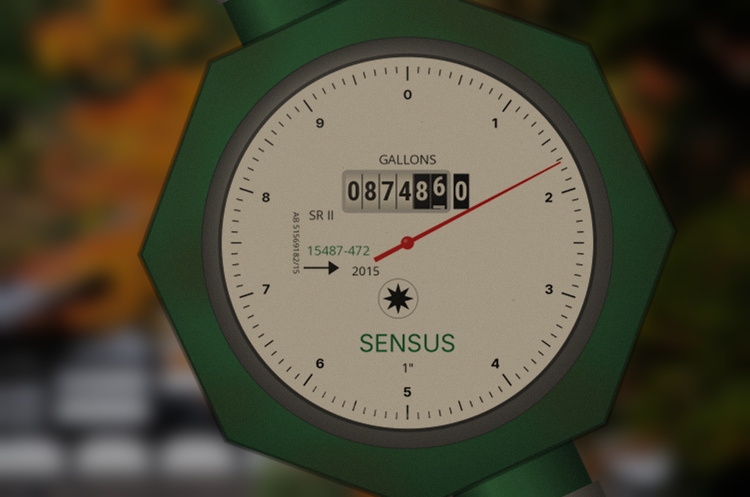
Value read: value=874861.7 unit=gal
